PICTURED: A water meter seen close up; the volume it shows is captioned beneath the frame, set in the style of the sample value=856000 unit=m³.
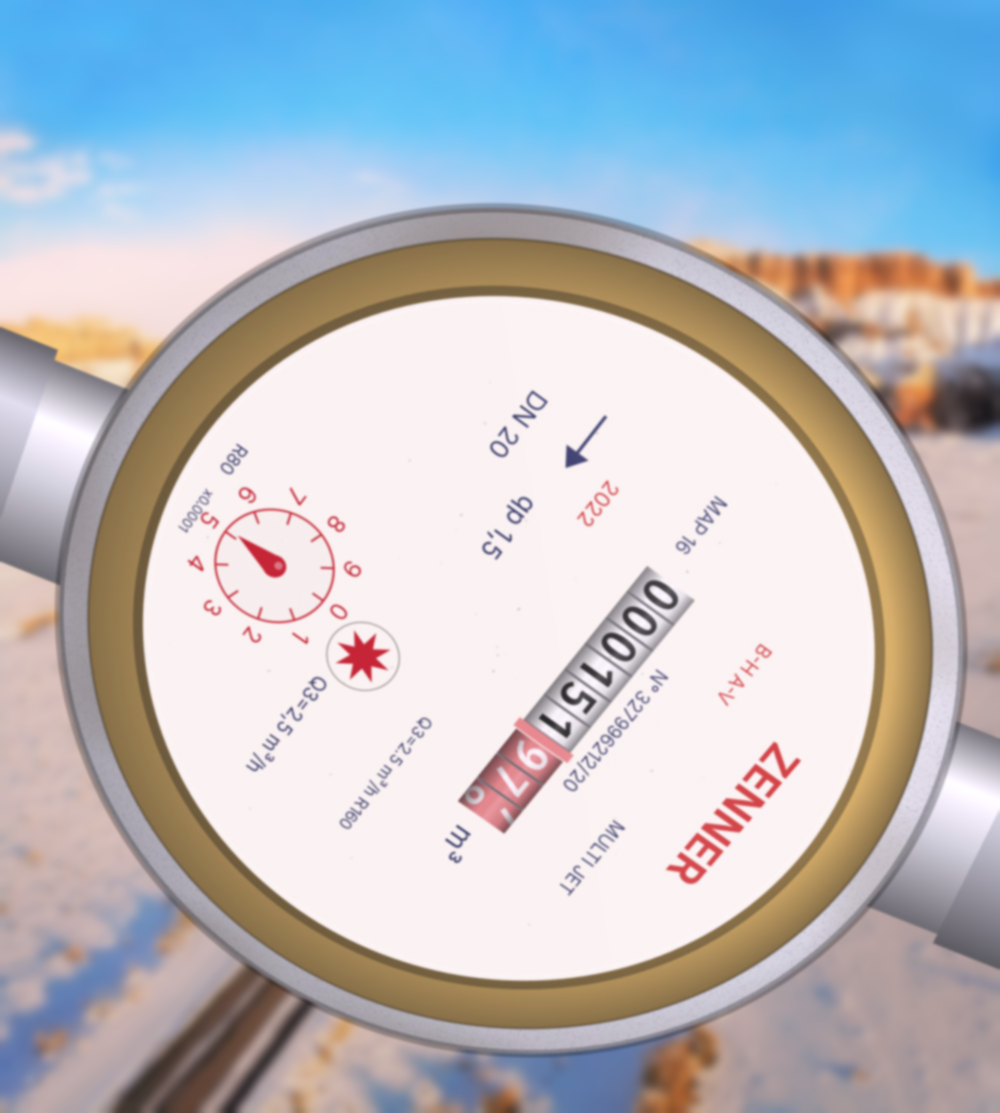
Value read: value=151.9775 unit=m³
